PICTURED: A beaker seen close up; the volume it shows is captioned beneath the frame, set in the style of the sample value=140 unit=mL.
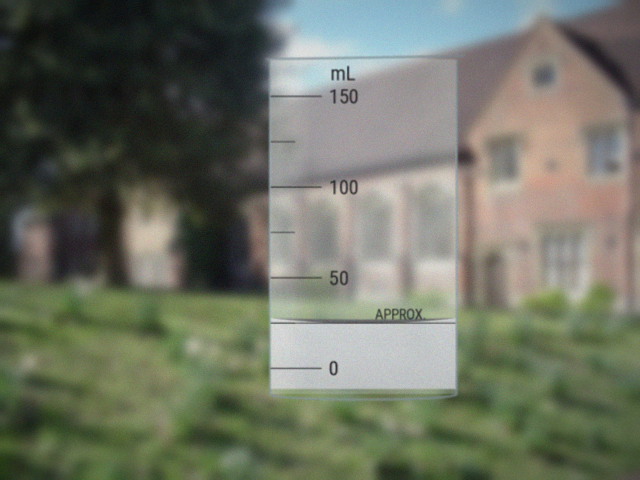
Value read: value=25 unit=mL
